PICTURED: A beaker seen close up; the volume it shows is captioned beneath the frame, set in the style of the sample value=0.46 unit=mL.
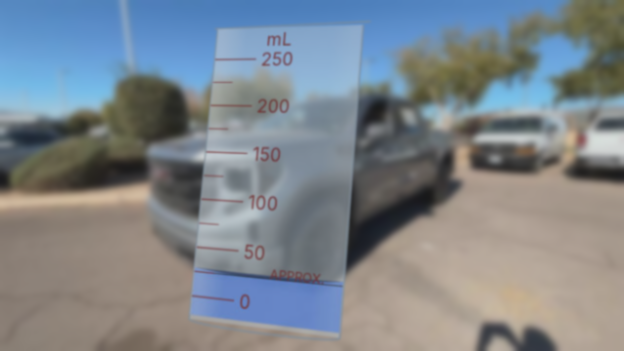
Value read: value=25 unit=mL
